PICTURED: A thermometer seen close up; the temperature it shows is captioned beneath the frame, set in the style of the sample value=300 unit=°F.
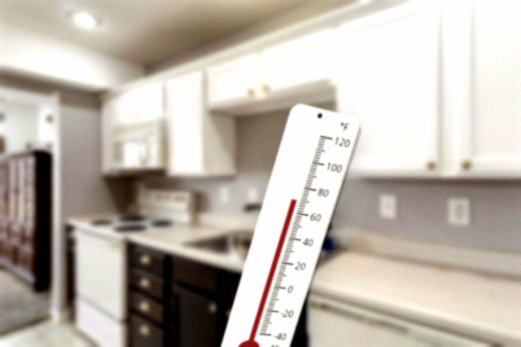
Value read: value=70 unit=°F
